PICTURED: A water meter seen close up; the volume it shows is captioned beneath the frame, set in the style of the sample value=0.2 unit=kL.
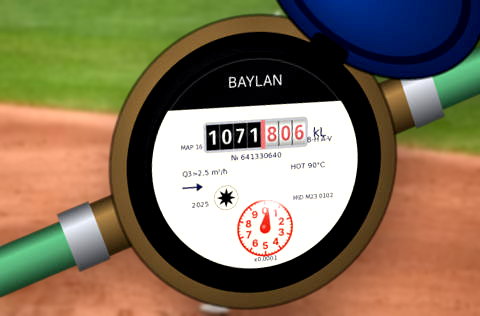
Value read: value=1071.8060 unit=kL
